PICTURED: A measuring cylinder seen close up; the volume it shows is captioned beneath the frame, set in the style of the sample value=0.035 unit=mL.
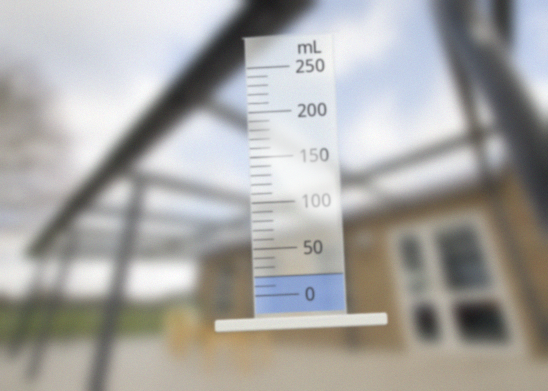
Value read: value=20 unit=mL
